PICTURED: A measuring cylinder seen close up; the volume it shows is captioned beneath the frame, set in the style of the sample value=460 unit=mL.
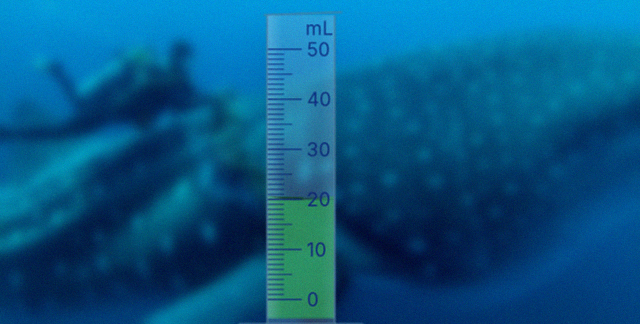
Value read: value=20 unit=mL
